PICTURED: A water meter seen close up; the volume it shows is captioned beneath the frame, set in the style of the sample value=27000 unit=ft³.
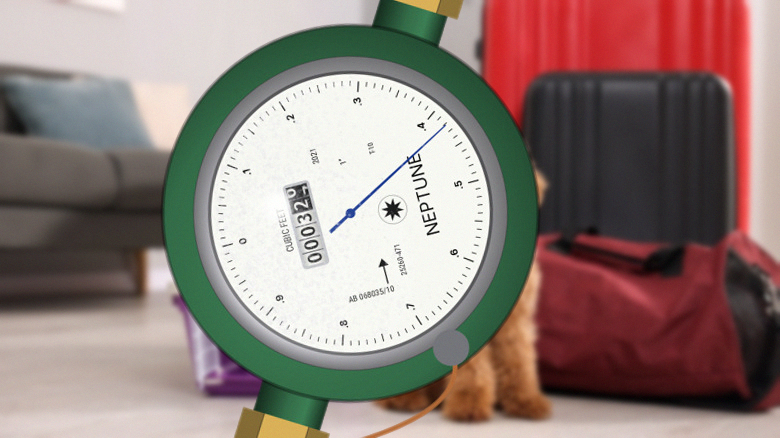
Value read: value=326.42 unit=ft³
